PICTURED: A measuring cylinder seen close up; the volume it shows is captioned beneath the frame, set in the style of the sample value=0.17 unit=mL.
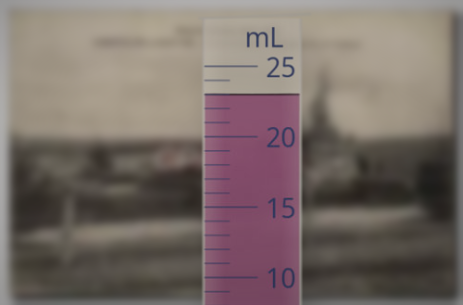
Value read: value=23 unit=mL
